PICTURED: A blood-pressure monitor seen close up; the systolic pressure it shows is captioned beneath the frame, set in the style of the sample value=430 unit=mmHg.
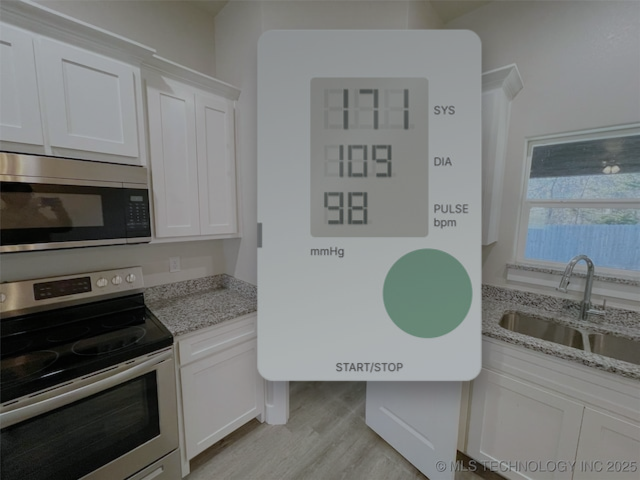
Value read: value=171 unit=mmHg
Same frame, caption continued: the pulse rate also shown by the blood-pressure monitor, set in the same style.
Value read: value=98 unit=bpm
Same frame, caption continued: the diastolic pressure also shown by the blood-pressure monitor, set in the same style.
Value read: value=109 unit=mmHg
